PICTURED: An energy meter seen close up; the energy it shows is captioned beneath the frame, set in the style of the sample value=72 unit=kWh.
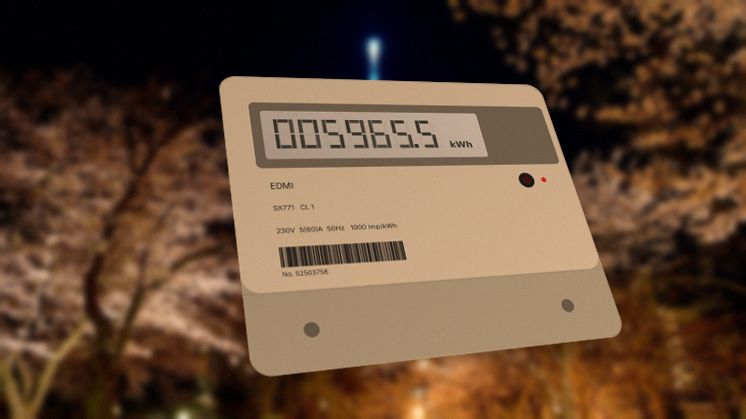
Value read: value=5965.5 unit=kWh
